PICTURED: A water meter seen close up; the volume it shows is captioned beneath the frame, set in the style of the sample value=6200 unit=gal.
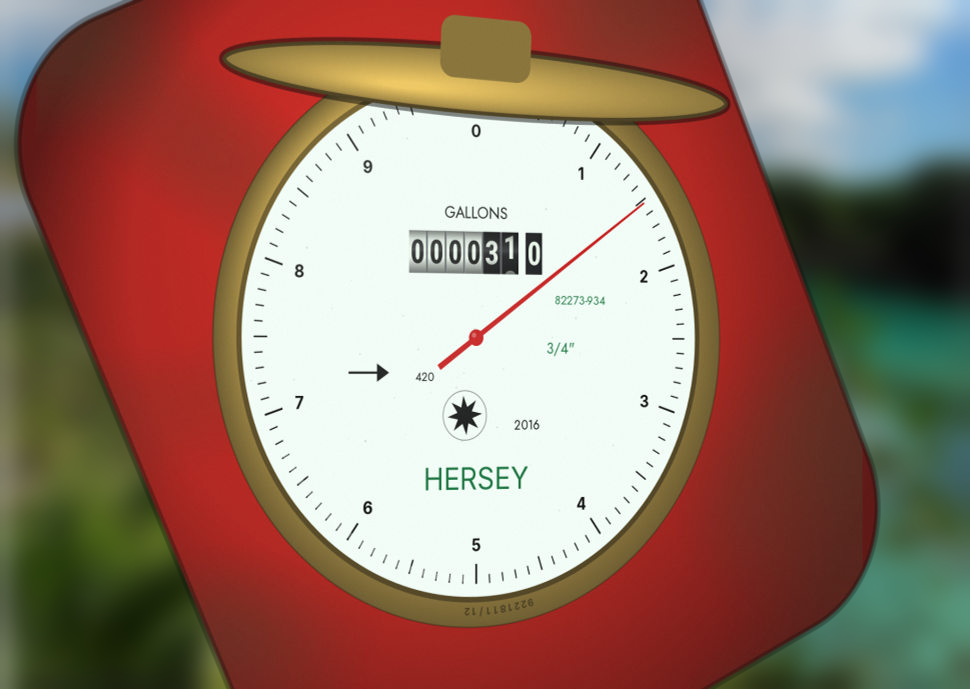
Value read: value=311.5 unit=gal
